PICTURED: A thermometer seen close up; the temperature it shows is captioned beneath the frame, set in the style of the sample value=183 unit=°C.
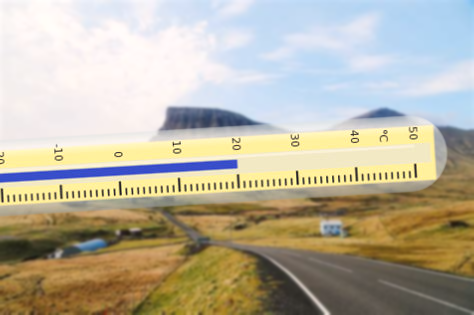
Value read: value=20 unit=°C
